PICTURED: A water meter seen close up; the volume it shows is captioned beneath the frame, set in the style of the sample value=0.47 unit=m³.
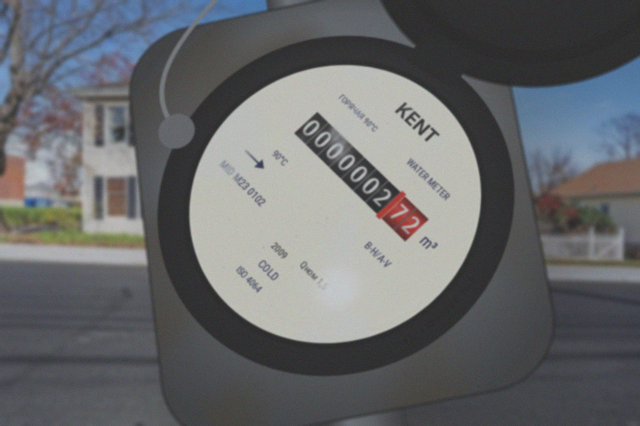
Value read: value=2.72 unit=m³
